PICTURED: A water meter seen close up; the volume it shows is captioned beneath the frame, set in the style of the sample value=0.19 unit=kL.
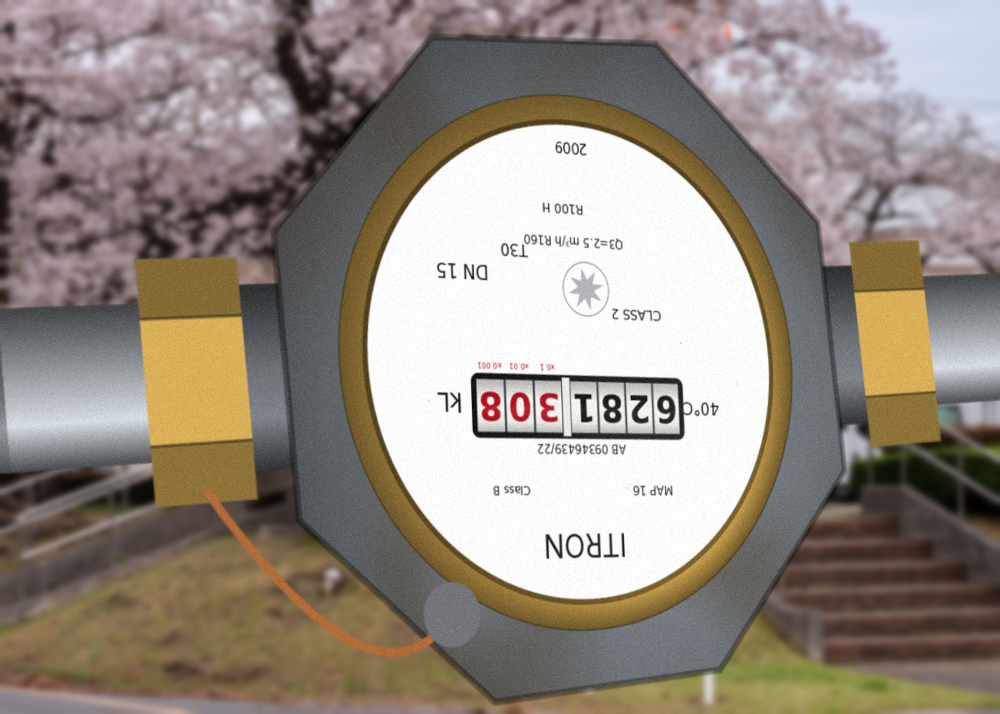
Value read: value=6281.308 unit=kL
